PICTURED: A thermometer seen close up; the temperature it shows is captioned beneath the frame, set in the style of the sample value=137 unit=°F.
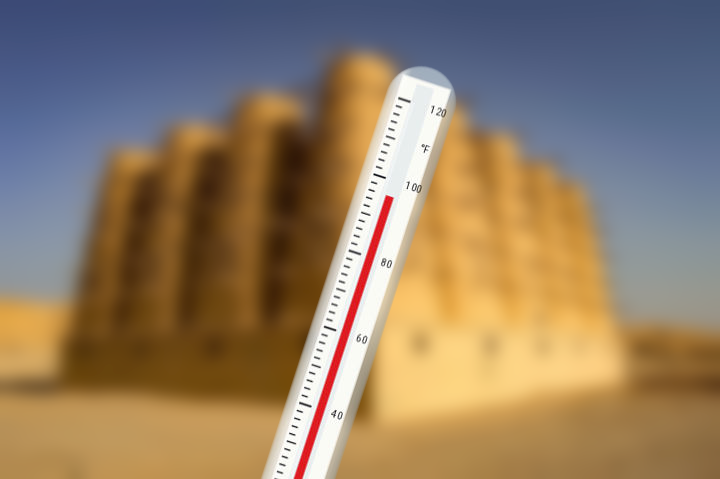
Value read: value=96 unit=°F
